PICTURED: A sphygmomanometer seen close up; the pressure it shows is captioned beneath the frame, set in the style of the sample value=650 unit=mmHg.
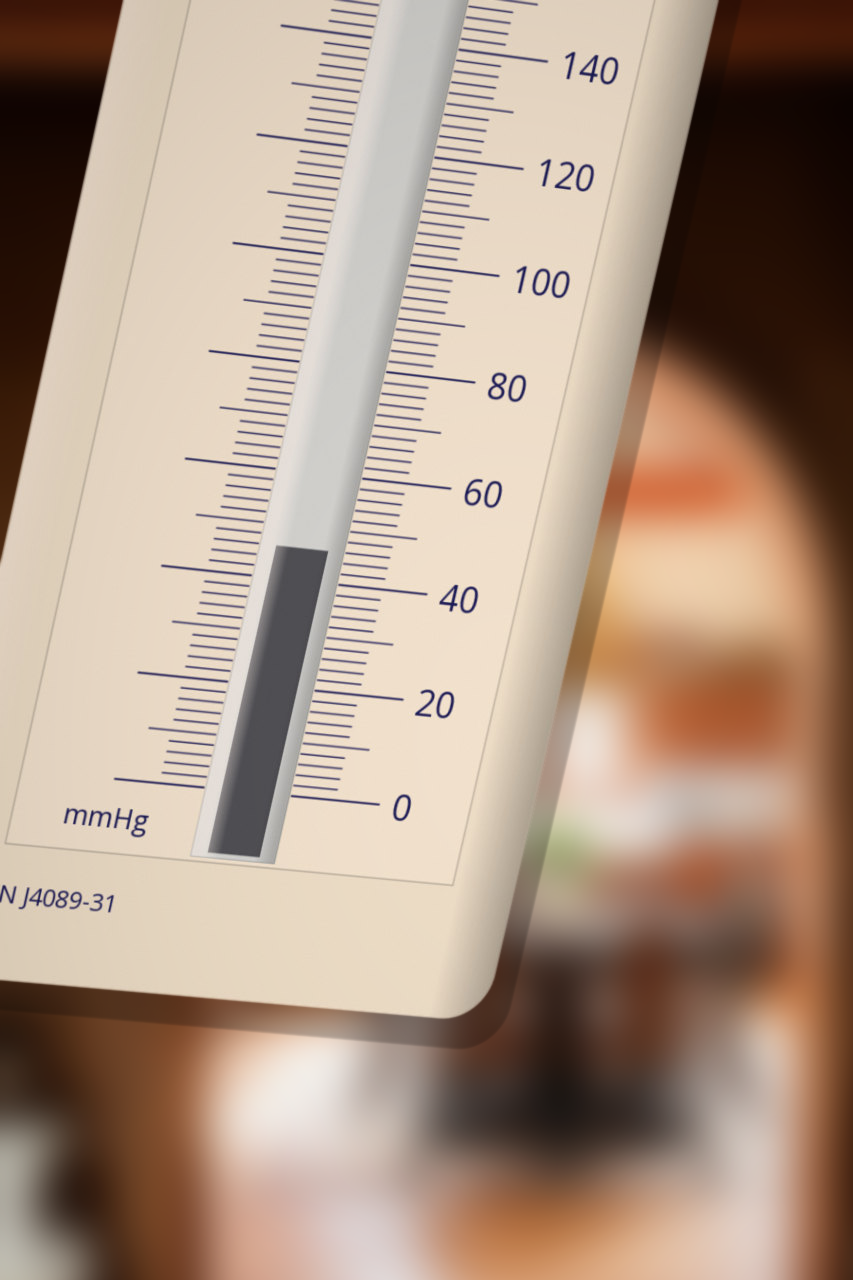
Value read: value=46 unit=mmHg
